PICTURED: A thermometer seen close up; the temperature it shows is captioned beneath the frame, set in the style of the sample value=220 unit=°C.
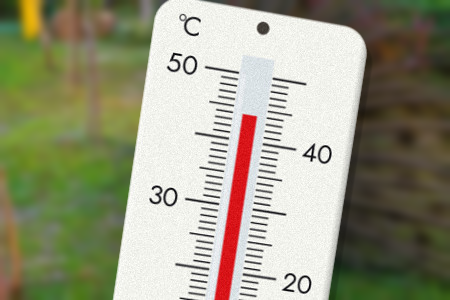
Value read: value=44 unit=°C
